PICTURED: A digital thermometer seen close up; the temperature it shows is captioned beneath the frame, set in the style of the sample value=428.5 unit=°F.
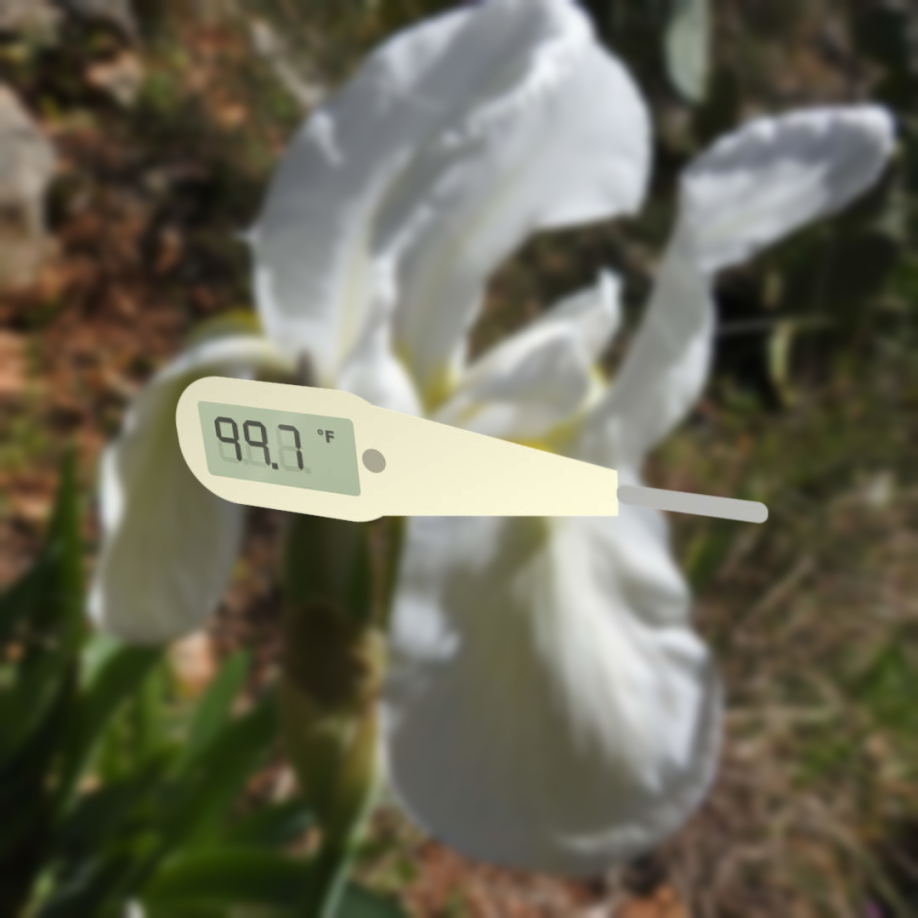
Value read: value=99.7 unit=°F
